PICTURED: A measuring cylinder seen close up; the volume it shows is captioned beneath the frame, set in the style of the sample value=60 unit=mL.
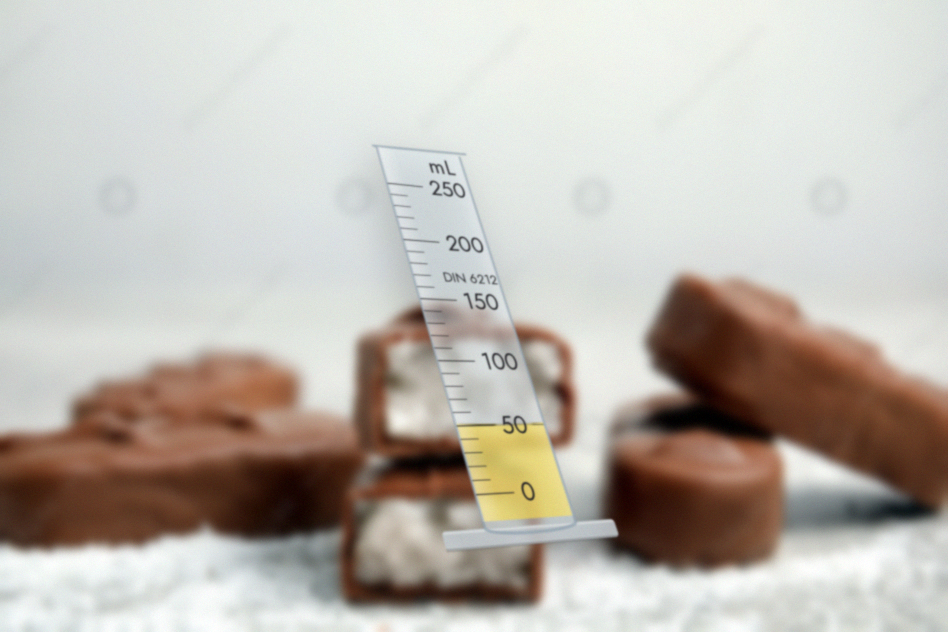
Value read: value=50 unit=mL
